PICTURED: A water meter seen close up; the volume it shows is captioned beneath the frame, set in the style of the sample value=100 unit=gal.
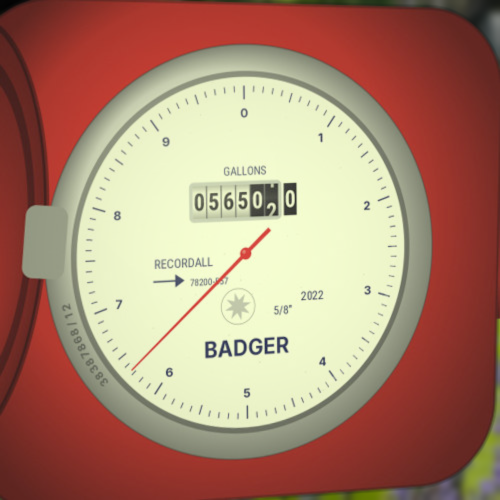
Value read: value=565016.3 unit=gal
